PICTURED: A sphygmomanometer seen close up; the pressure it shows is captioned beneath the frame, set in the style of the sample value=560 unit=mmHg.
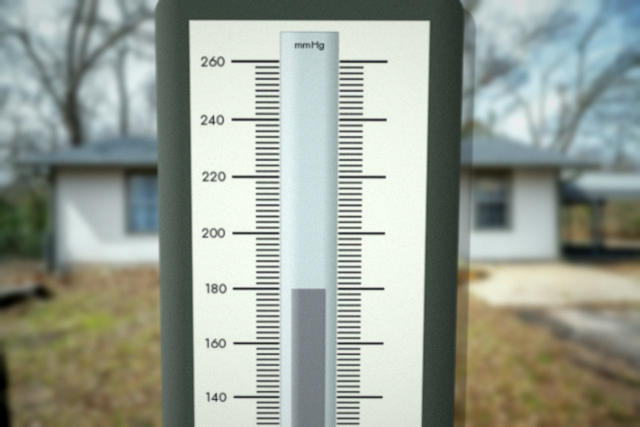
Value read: value=180 unit=mmHg
